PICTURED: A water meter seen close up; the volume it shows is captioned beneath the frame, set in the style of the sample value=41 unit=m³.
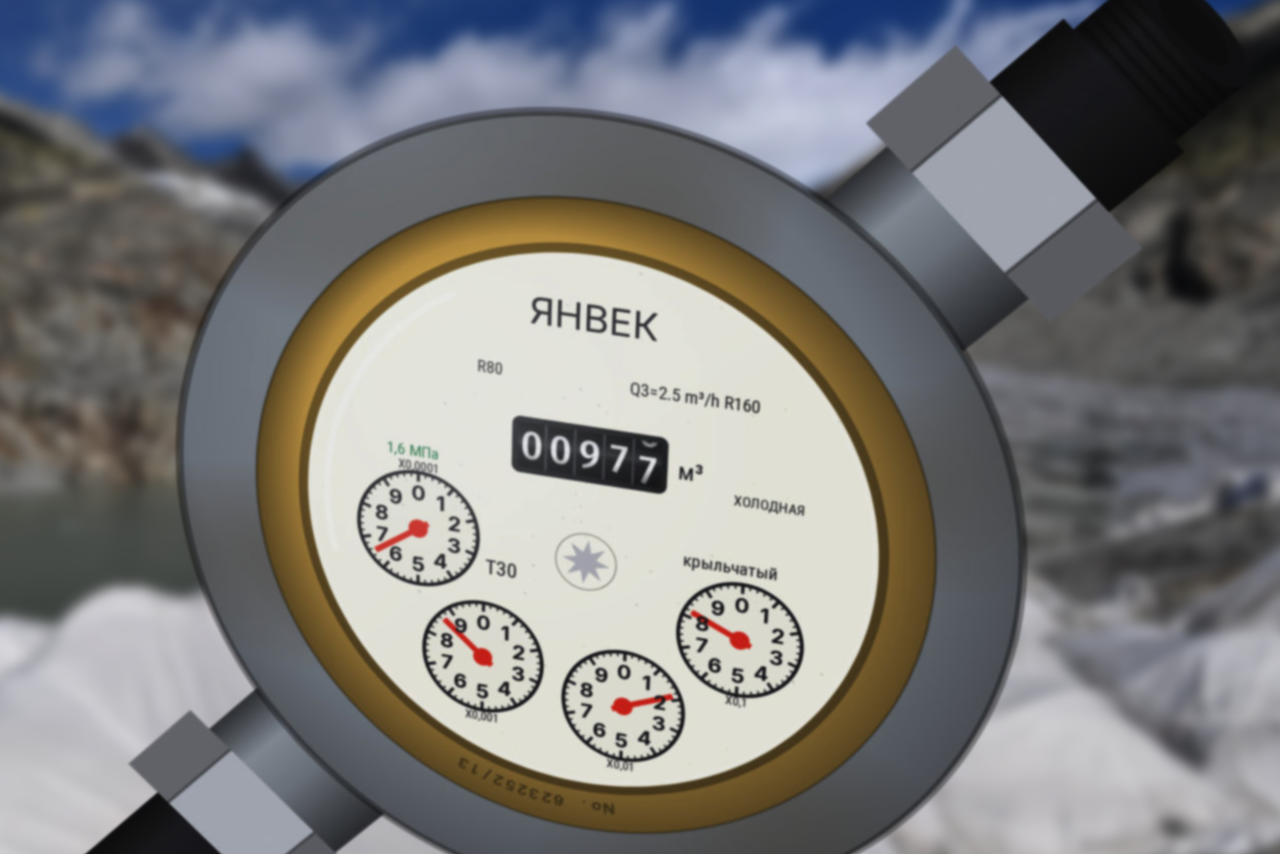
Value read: value=976.8186 unit=m³
